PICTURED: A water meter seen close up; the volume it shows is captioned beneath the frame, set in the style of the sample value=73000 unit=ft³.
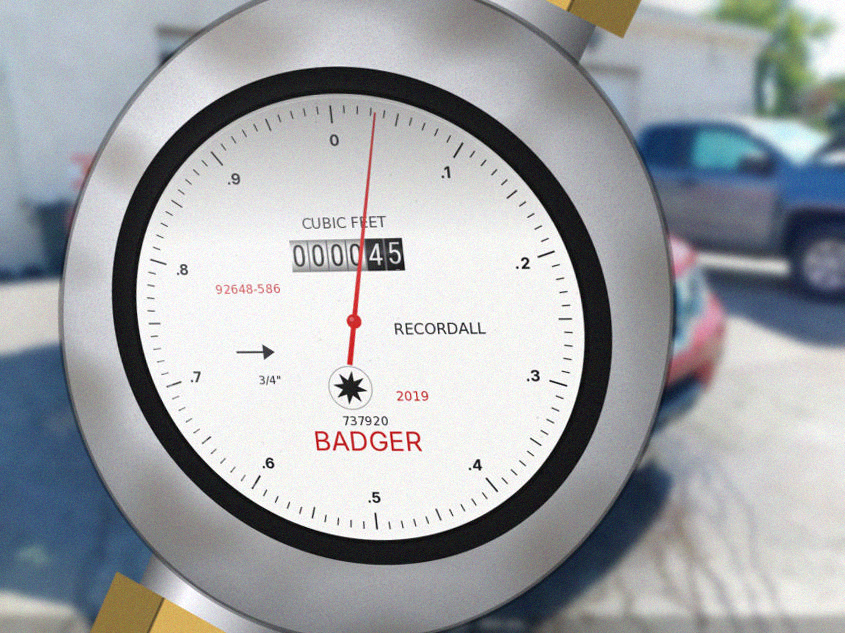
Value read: value=45.03 unit=ft³
